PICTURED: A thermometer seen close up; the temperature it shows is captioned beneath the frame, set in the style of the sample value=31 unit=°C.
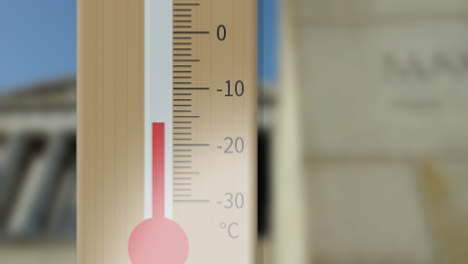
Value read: value=-16 unit=°C
